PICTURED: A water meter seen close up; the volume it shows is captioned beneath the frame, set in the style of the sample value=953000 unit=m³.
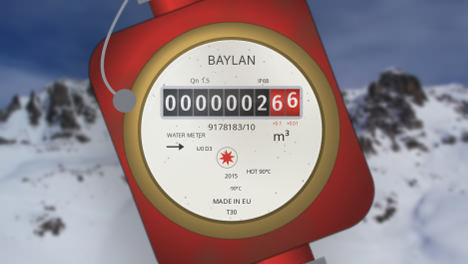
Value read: value=2.66 unit=m³
